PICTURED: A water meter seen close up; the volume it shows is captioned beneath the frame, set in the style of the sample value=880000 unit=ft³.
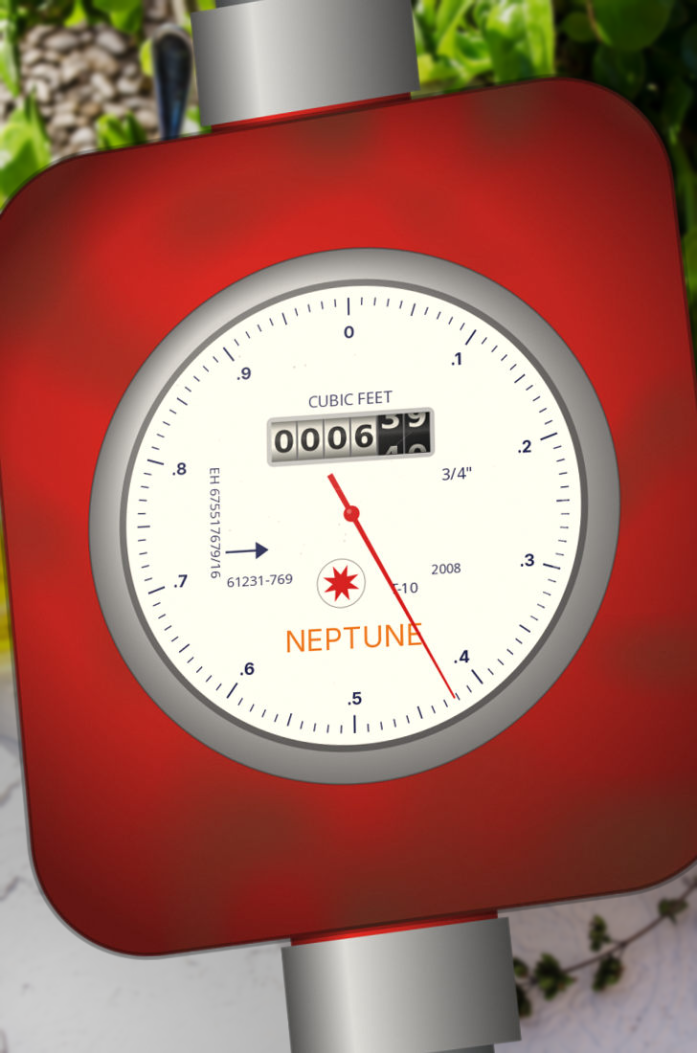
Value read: value=639.42 unit=ft³
